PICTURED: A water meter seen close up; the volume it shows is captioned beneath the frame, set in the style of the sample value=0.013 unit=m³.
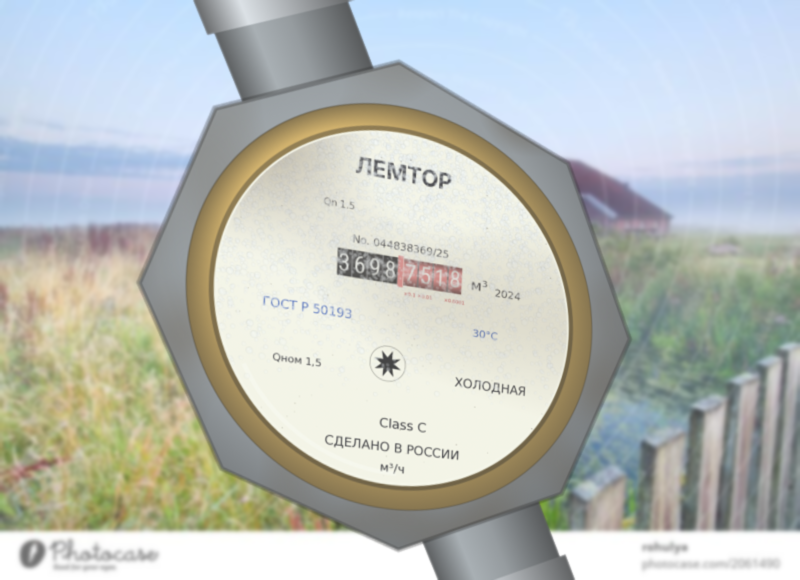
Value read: value=3698.7518 unit=m³
